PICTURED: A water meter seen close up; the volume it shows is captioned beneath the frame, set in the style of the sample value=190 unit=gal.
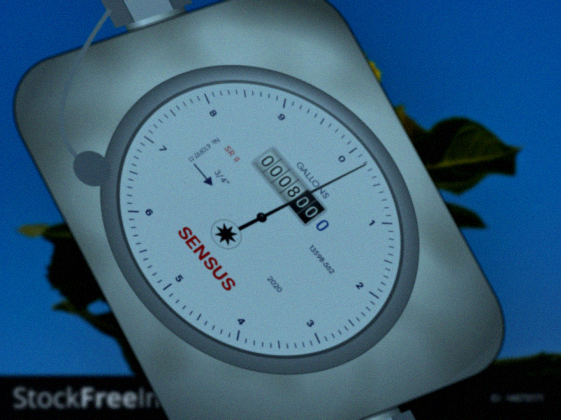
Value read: value=8000.2 unit=gal
